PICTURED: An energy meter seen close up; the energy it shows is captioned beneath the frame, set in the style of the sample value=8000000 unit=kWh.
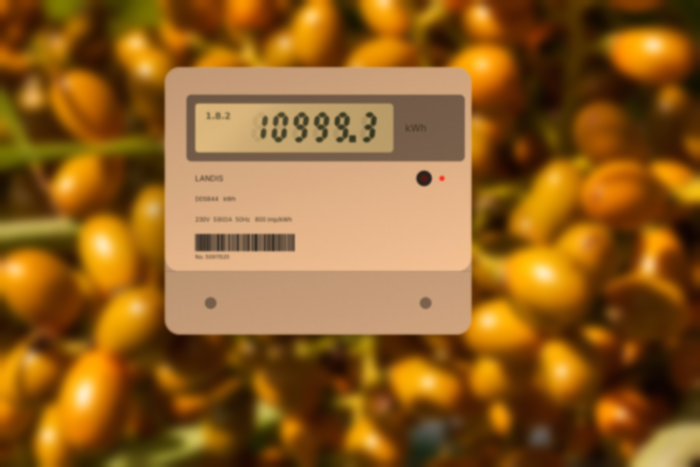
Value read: value=10999.3 unit=kWh
